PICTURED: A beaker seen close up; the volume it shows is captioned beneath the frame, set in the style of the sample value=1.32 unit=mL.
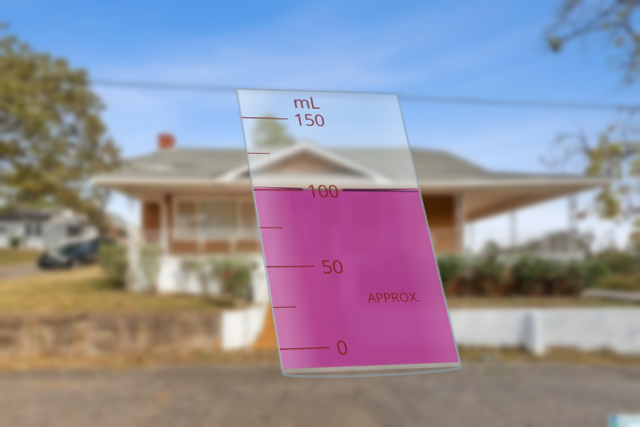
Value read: value=100 unit=mL
